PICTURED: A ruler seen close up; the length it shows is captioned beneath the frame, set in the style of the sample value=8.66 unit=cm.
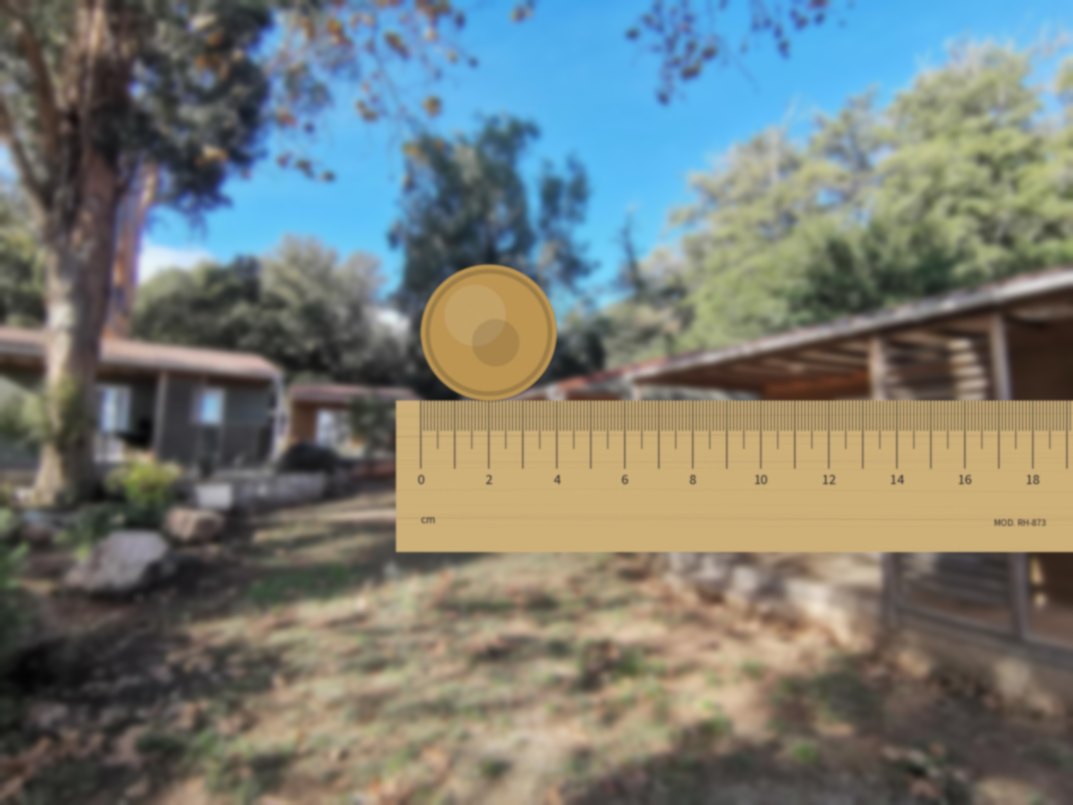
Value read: value=4 unit=cm
